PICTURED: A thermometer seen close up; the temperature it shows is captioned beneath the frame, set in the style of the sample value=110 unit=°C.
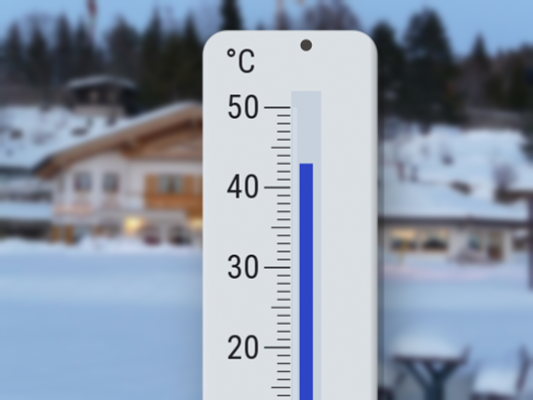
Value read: value=43 unit=°C
